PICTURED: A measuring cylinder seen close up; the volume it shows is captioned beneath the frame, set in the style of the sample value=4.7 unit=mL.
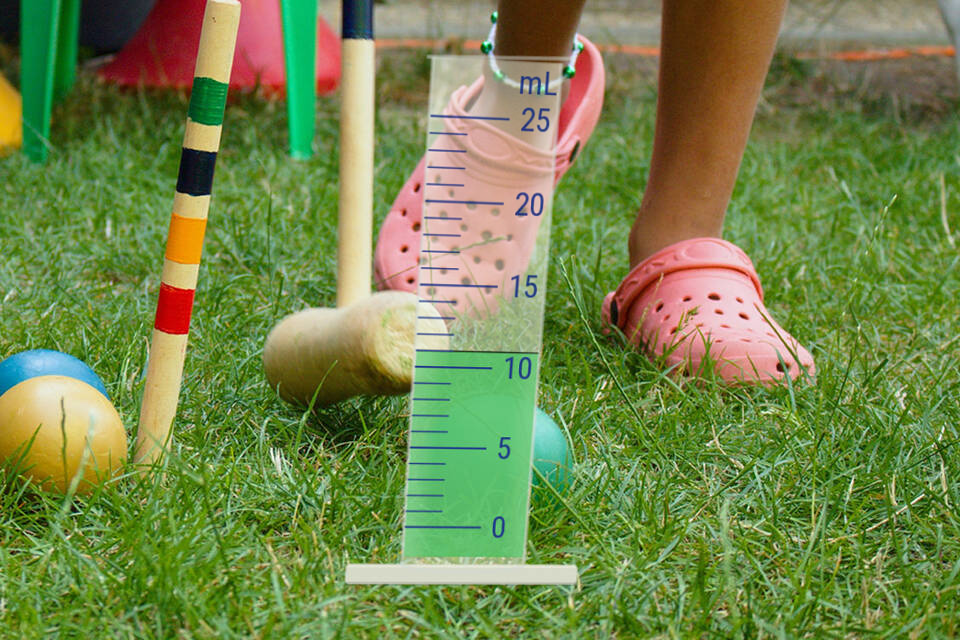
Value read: value=11 unit=mL
